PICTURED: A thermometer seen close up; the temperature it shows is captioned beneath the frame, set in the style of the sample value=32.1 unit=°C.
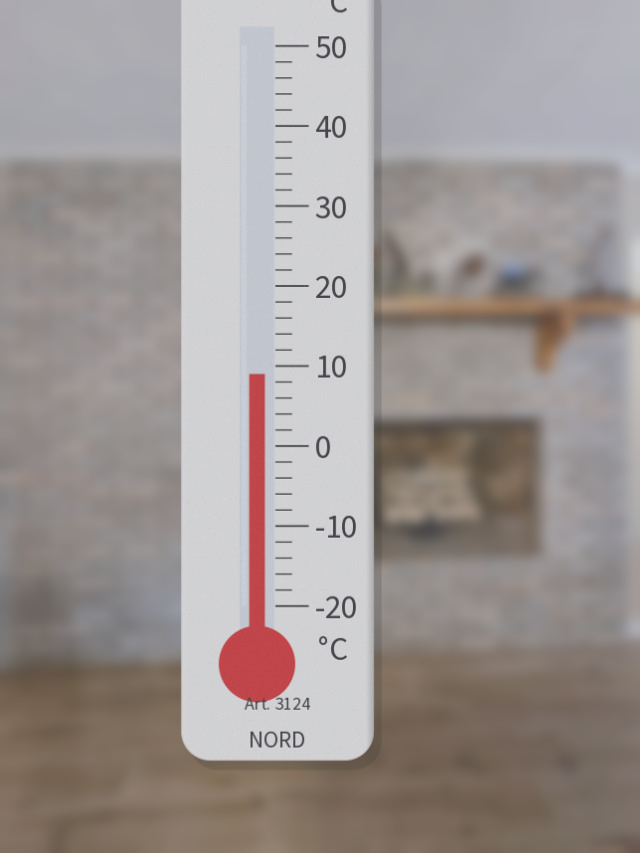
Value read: value=9 unit=°C
